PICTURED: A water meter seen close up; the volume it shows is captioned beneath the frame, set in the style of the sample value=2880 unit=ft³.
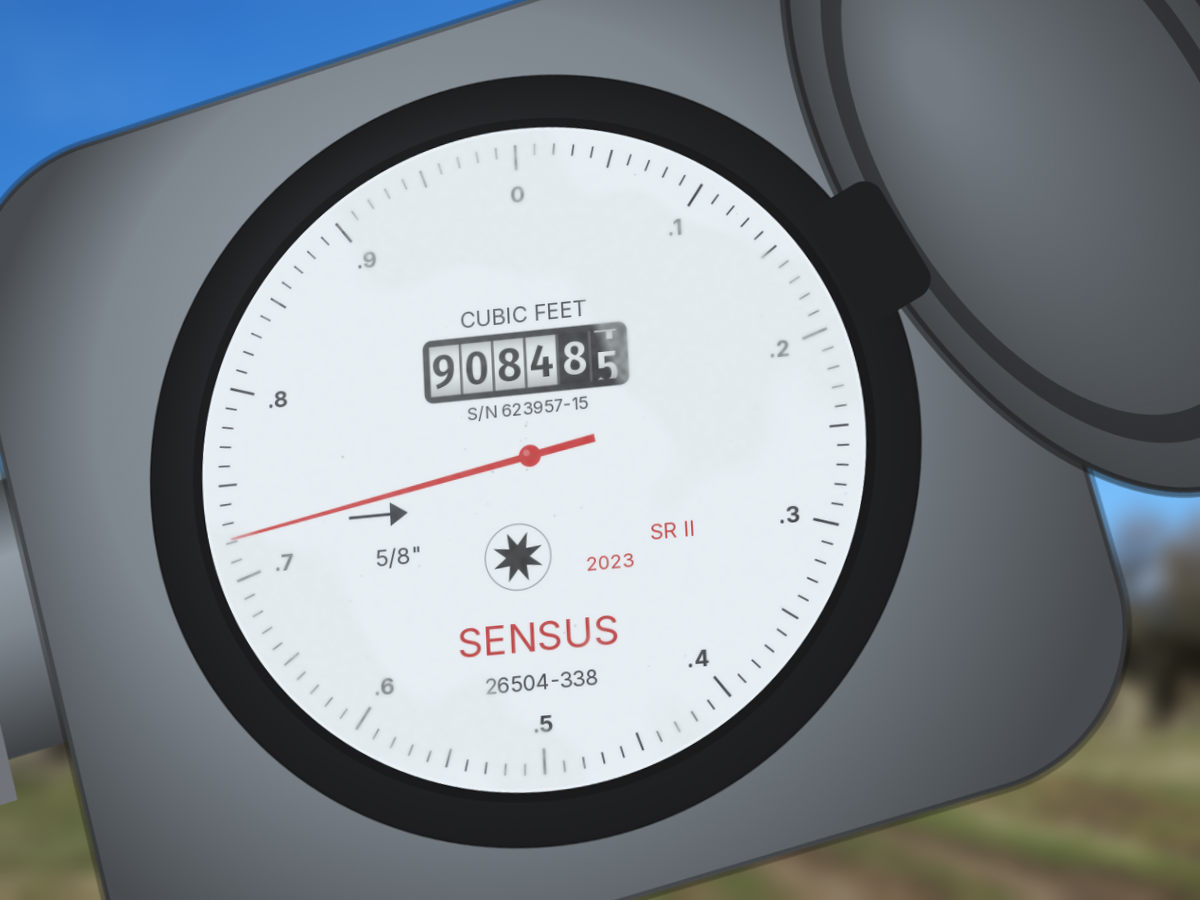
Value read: value=908484.72 unit=ft³
